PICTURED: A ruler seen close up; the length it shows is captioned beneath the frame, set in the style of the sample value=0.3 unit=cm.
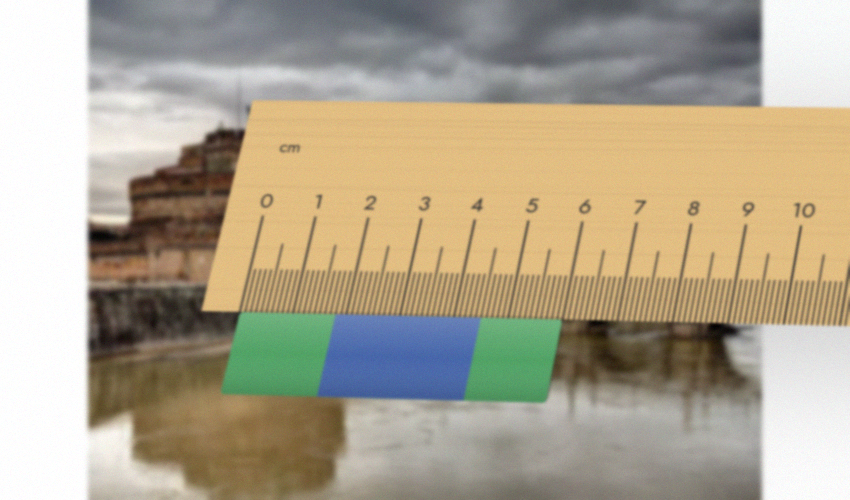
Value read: value=6 unit=cm
